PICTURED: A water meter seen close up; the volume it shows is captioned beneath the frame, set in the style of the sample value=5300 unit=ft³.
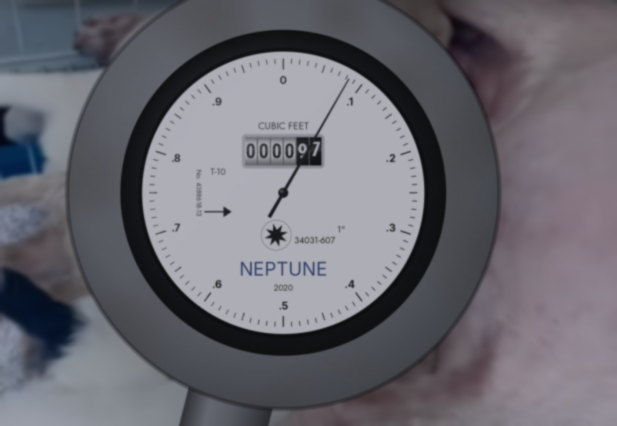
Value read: value=97.08 unit=ft³
